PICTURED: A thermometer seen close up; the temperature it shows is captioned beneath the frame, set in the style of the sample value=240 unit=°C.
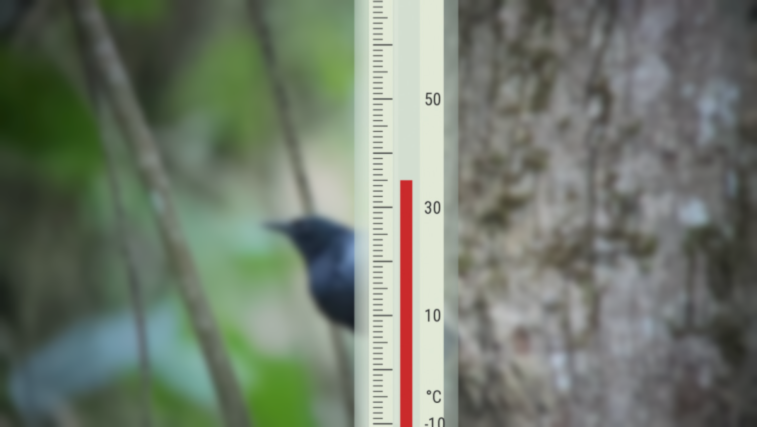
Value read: value=35 unit=°C
